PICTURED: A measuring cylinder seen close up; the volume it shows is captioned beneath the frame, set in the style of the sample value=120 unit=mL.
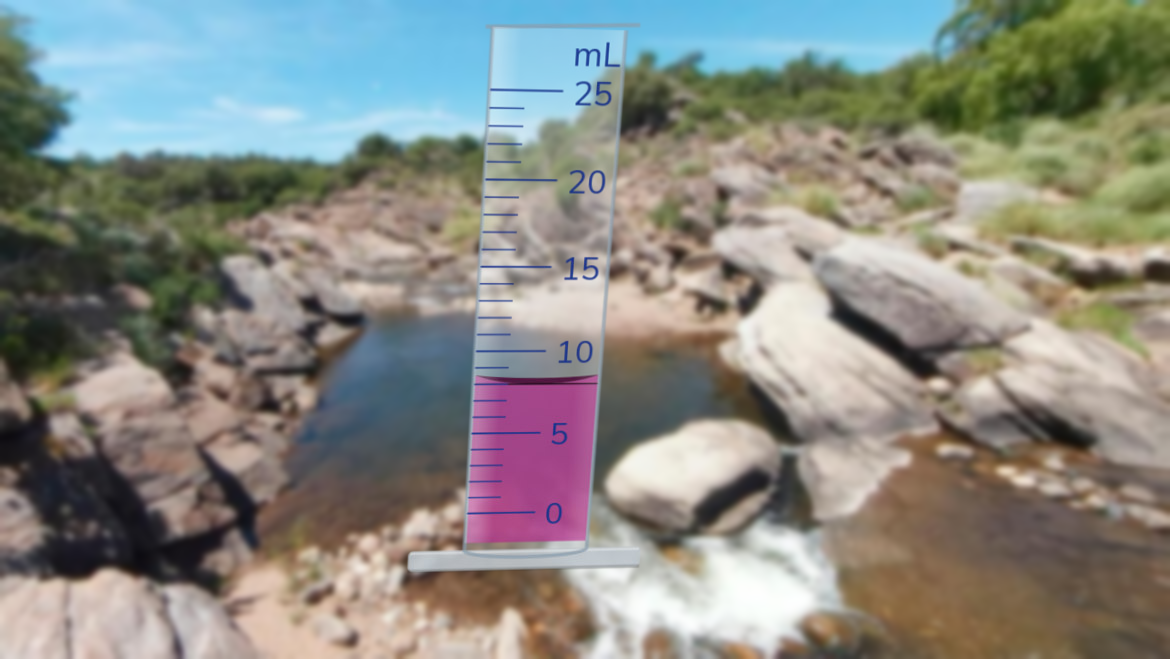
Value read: value=8 unit=mL
